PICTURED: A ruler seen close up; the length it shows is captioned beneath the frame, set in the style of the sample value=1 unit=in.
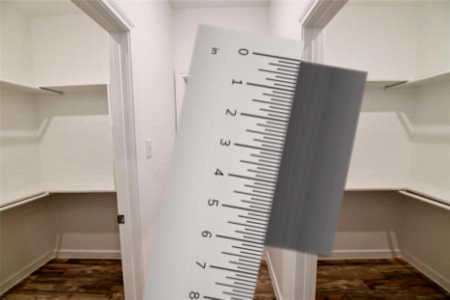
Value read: value=6 unit=in
